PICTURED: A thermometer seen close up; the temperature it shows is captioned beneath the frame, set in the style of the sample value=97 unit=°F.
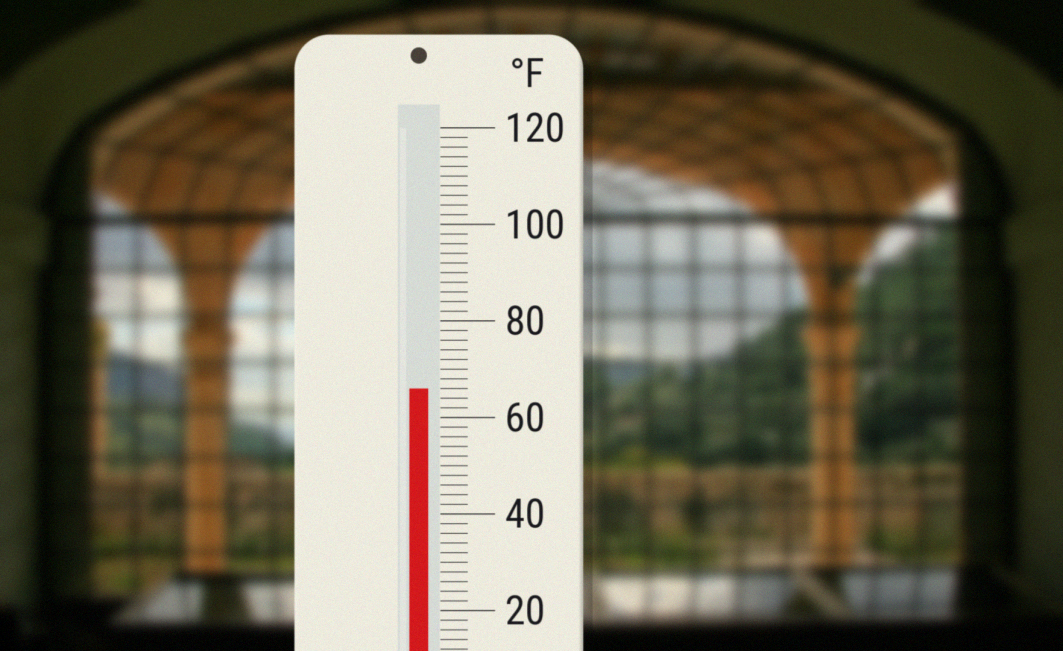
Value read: value=66 unit=°F
